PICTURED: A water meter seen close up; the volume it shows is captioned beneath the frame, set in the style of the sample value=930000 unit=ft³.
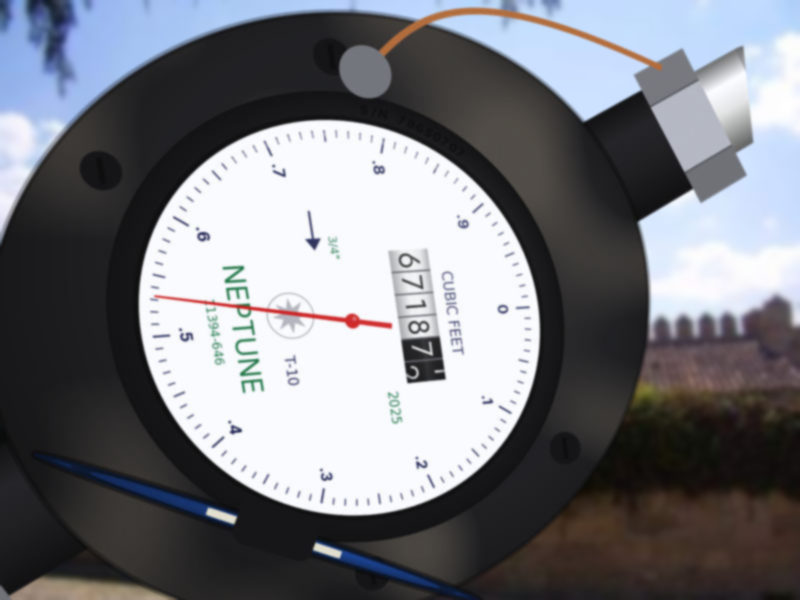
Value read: value=671871.53 unit=ft³
